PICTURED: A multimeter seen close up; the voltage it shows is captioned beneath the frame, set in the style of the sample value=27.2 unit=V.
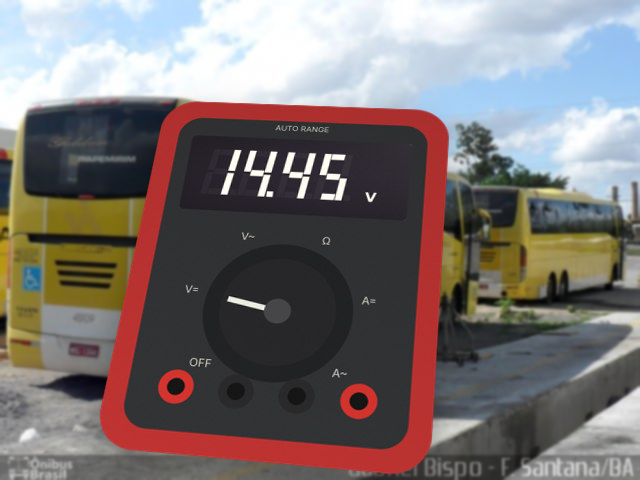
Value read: value=14.45 unit=V
